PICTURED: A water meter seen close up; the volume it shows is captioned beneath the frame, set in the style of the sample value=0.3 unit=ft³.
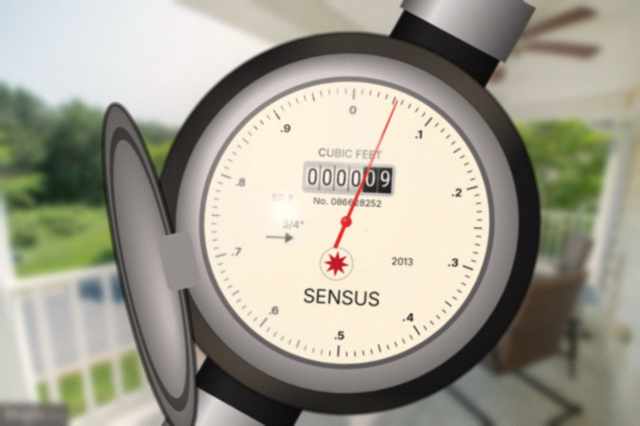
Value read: value=9.05 unit=ft³
